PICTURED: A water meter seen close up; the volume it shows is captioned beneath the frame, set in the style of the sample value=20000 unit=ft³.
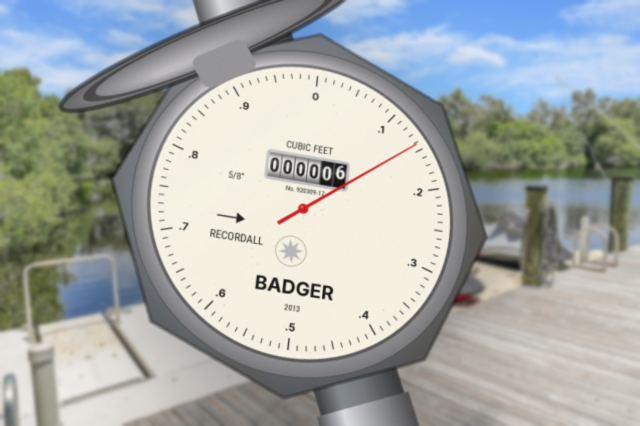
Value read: value=6.14 unit=ft³
